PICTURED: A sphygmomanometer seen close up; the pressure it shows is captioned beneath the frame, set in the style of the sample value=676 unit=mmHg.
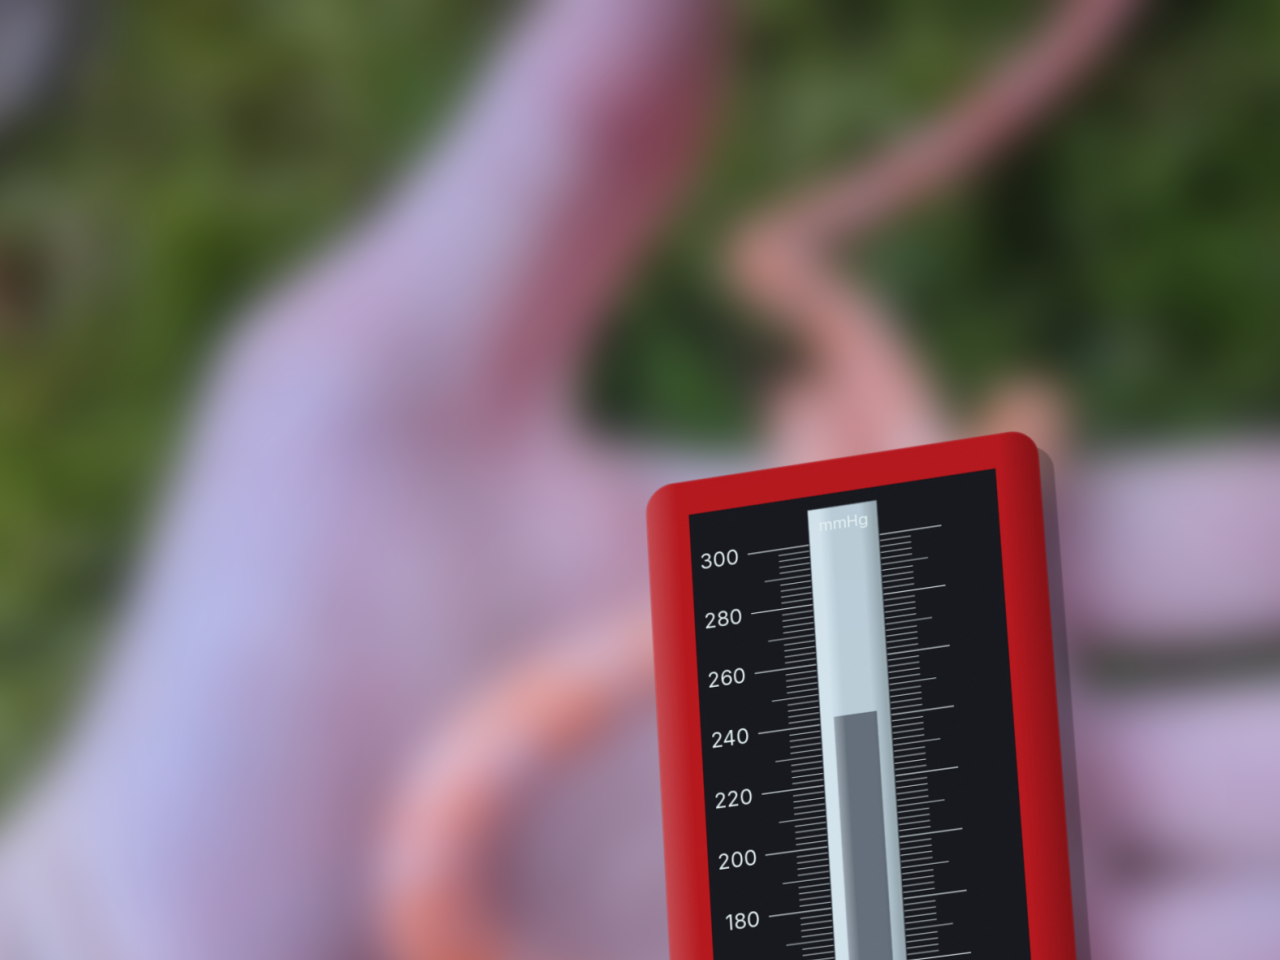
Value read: value=242 unit=mmHg
